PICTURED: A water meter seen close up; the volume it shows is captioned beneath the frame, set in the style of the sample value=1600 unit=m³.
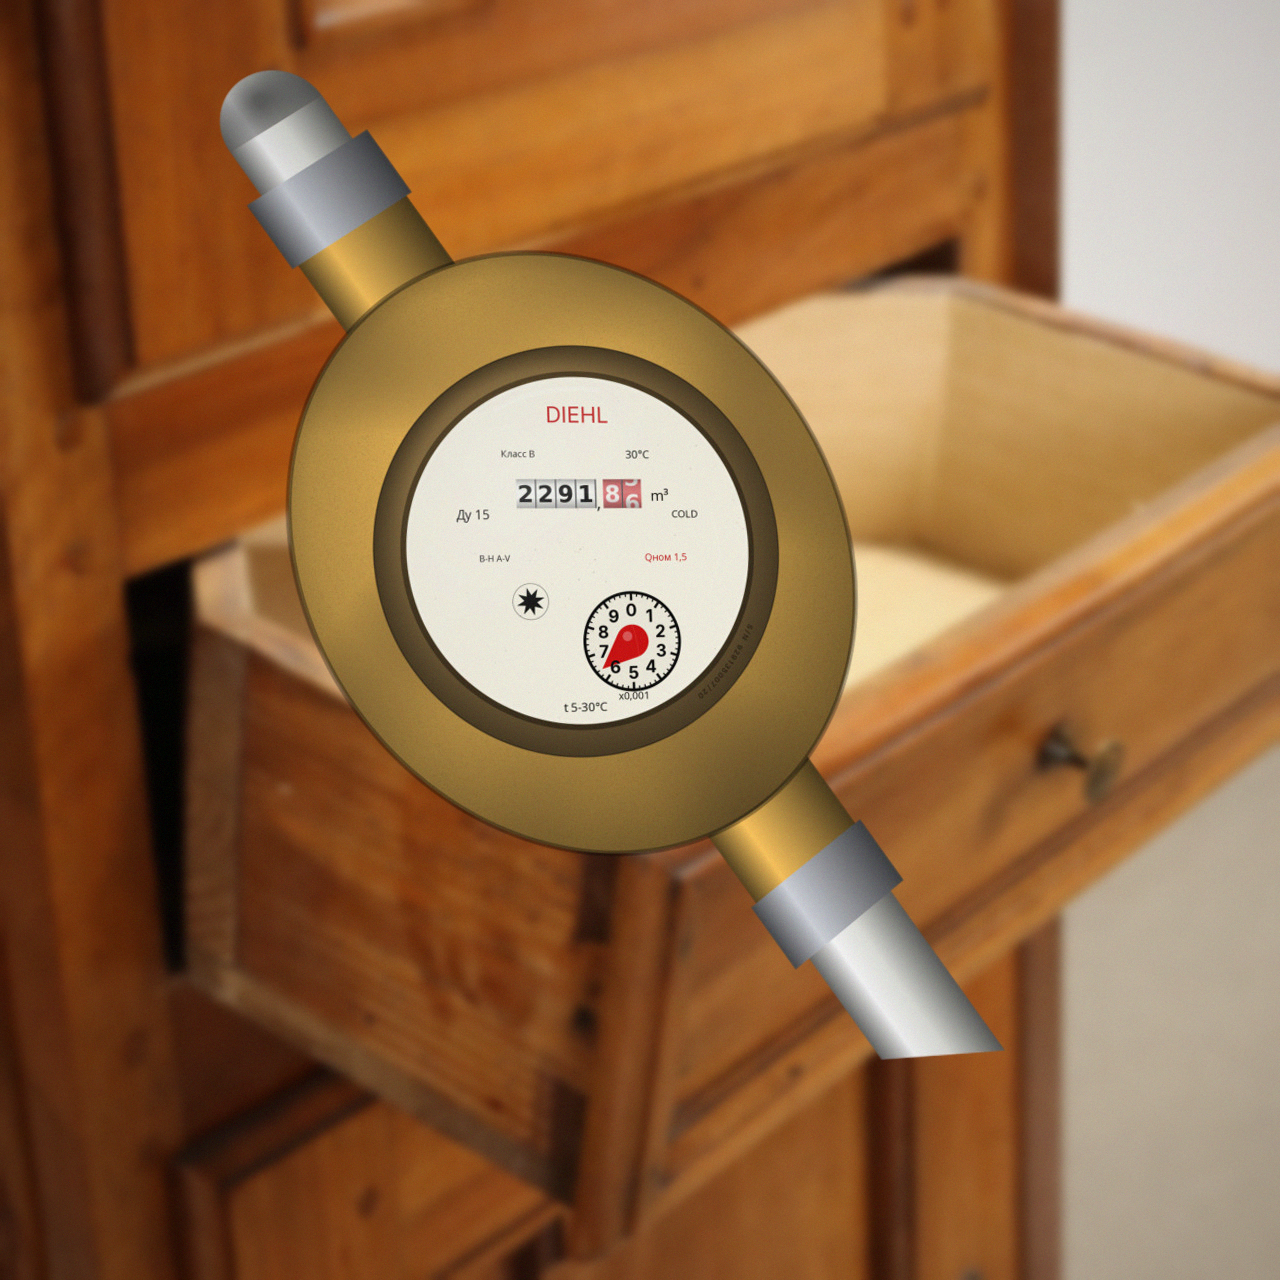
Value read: value=2291.856 unit=m³
